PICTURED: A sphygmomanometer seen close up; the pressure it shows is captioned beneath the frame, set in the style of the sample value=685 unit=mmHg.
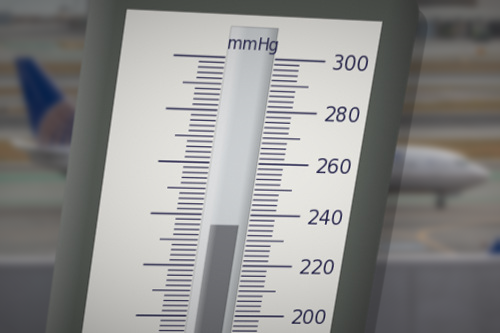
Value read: value=236 unit=mmHg
